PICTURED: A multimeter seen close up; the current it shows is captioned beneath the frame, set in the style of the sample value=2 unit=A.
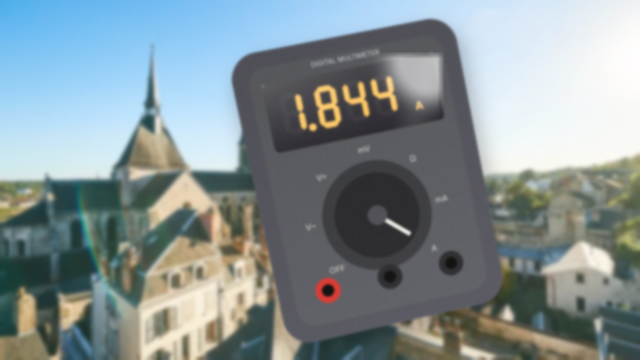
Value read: value=1.844 unit=A
